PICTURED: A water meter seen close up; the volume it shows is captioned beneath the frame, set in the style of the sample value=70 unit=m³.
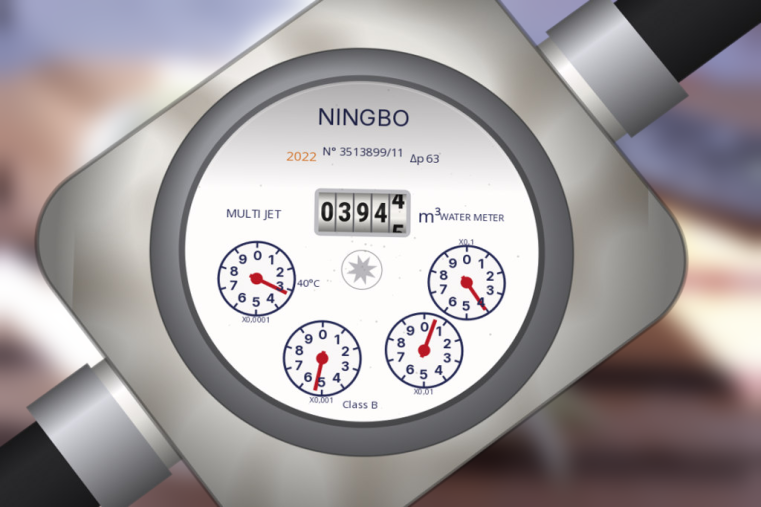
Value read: value=3944.4053 unit=m³
